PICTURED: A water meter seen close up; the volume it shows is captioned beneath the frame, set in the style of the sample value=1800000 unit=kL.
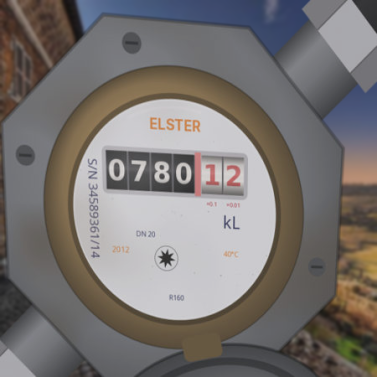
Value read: value=780.12 unit=kL
